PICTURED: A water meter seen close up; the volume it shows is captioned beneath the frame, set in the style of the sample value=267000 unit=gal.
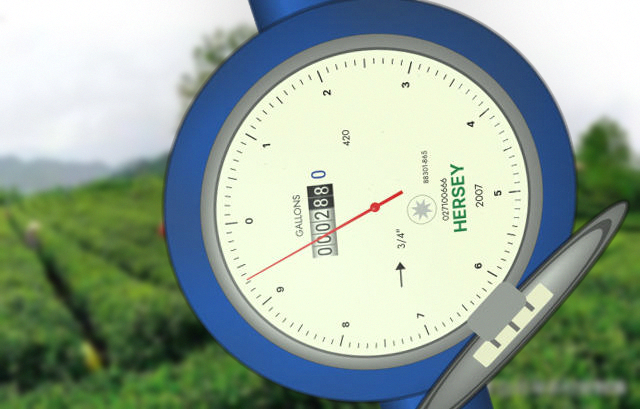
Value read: value=2879.3 unit=gal
